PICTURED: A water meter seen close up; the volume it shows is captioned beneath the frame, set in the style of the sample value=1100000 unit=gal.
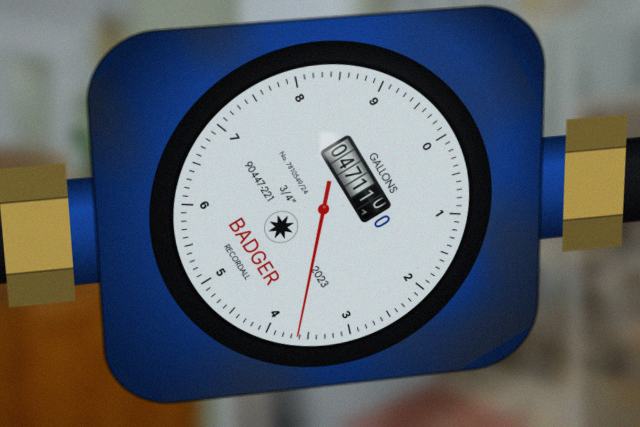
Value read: value=471103.6 unit=gal
